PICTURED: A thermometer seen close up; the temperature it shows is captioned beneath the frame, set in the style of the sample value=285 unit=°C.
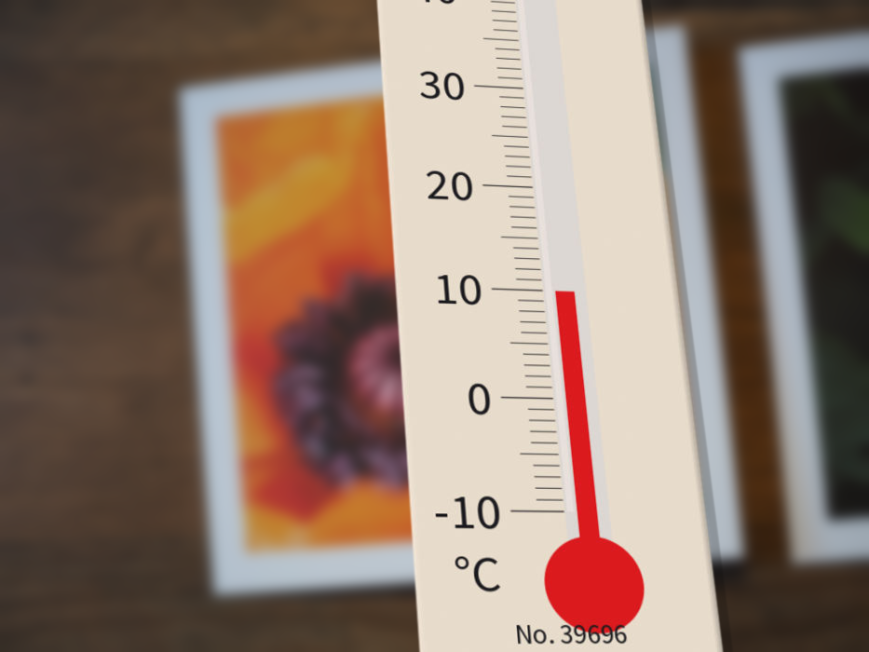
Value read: value=10 unit=°C
